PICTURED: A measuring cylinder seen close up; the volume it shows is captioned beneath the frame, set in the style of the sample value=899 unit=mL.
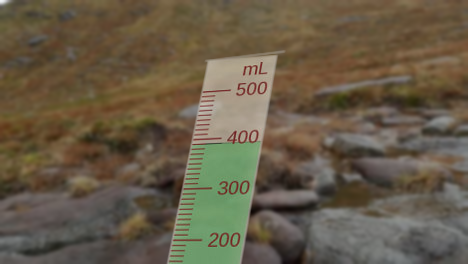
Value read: value=390 unit=mL
